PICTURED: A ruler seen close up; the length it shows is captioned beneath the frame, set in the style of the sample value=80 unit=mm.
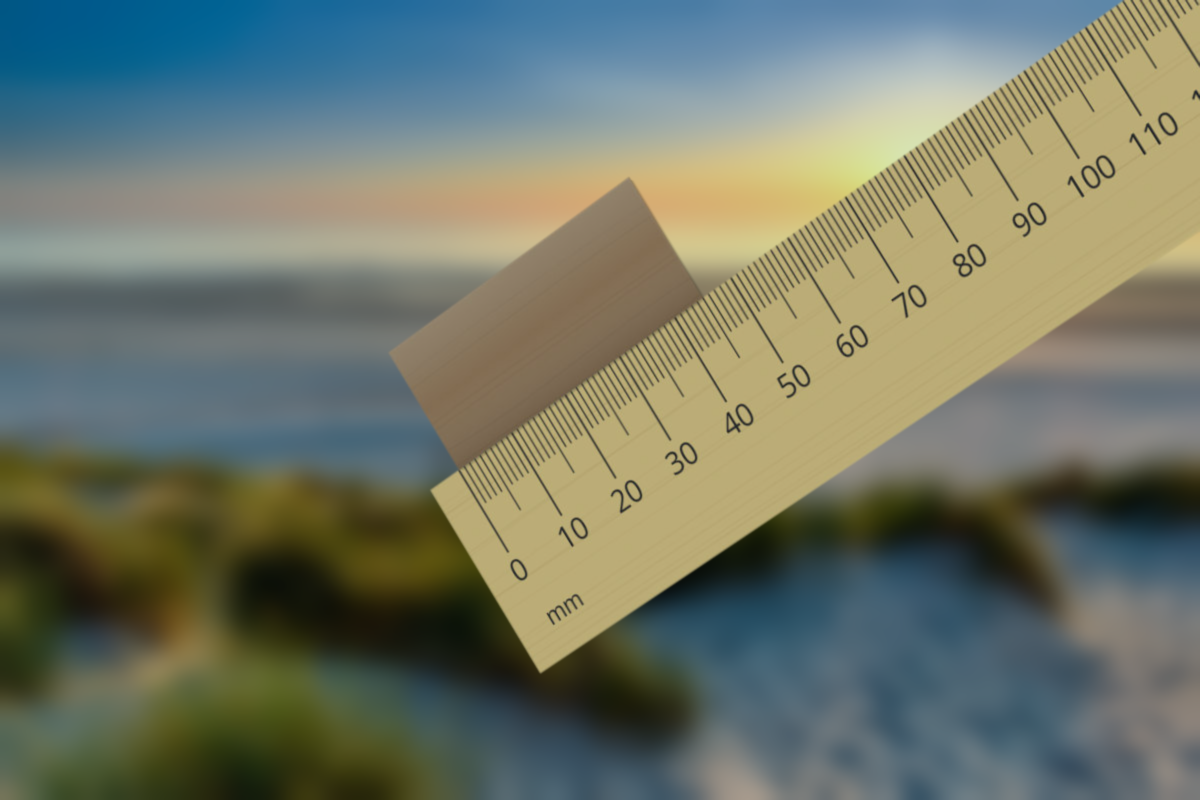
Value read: value=45 unit=mm
